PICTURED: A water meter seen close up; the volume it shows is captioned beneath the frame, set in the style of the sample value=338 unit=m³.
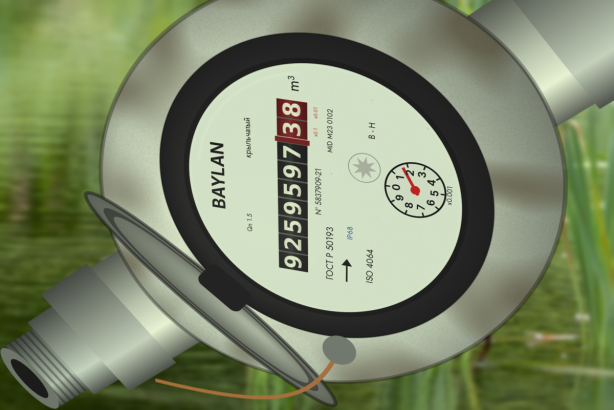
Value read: value=9259597.381 unit=m³
